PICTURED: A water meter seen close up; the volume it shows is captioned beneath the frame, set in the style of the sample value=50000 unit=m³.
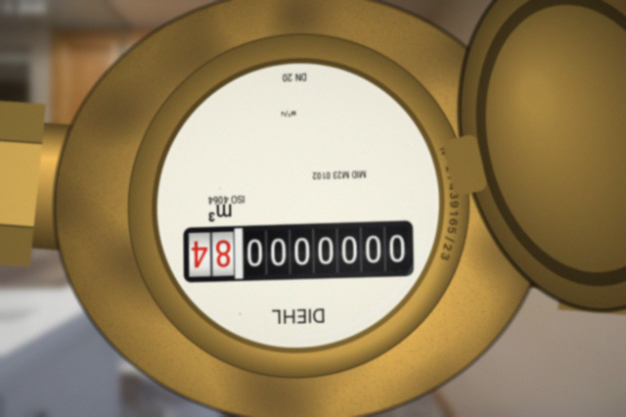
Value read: value=0.84 unit=m³
